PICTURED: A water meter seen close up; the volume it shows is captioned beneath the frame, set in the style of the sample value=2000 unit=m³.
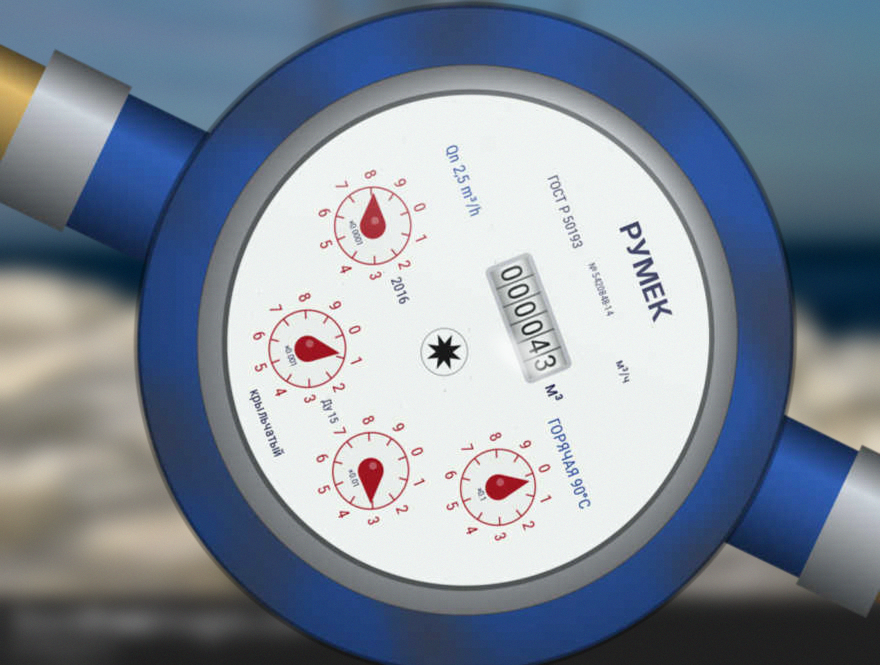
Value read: value=43.0308 unit=m³
